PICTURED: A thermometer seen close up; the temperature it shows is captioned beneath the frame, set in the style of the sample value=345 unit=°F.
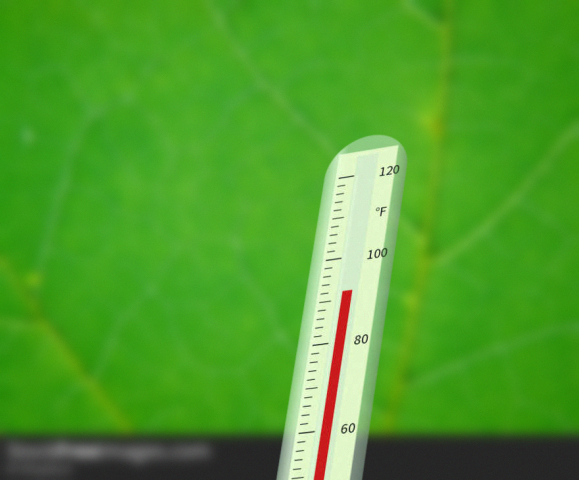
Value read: value=92 unit=°F
